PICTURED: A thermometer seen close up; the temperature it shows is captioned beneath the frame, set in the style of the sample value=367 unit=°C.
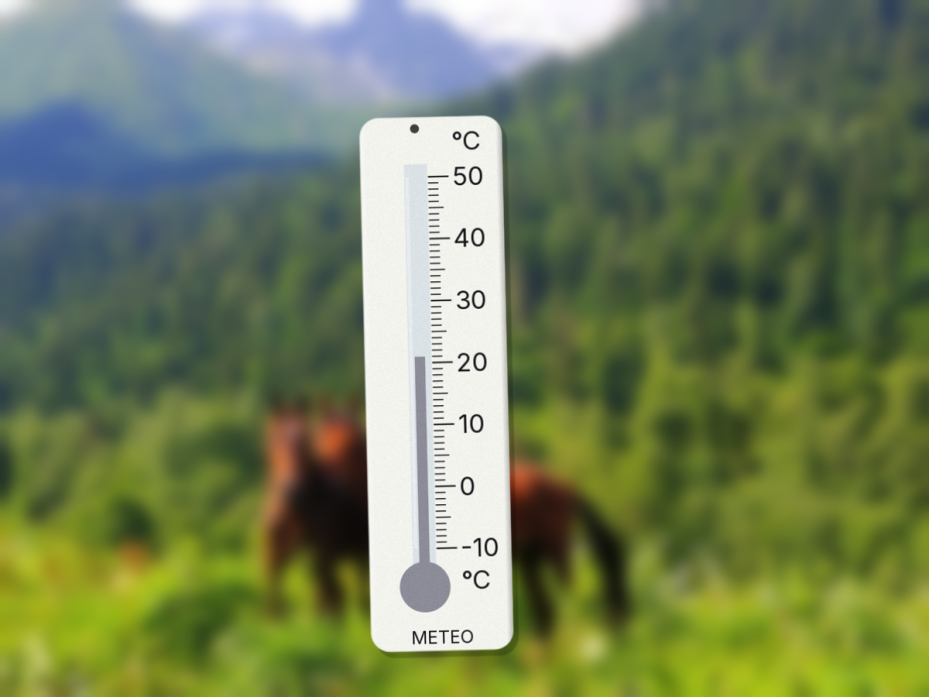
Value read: value=21 unit=°C
